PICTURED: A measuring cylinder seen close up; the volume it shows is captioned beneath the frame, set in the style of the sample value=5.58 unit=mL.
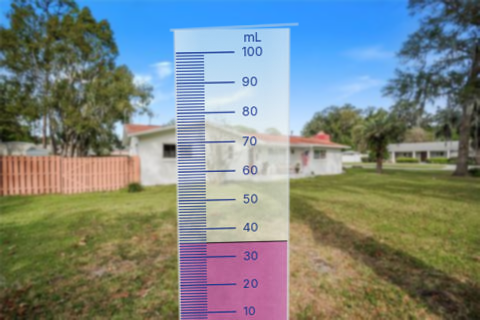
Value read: value=35 unit=mL
